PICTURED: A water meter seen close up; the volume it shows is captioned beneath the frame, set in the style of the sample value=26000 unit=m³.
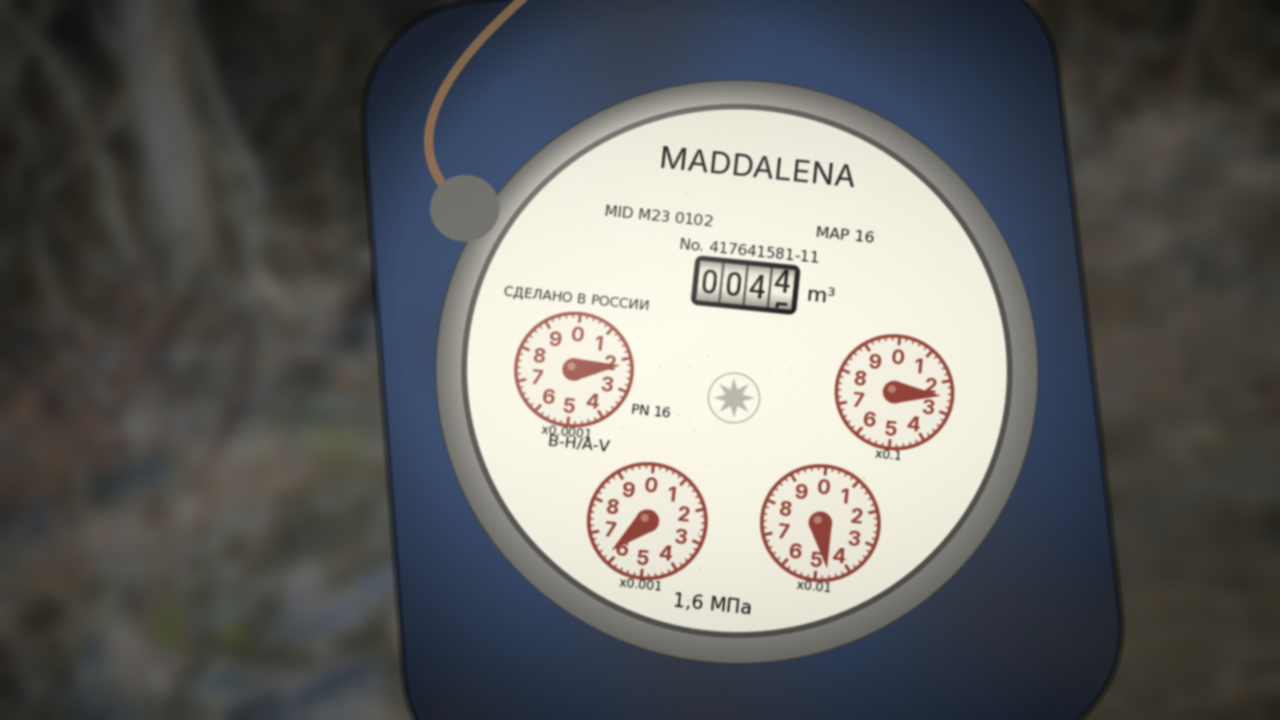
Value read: value=44.2462 unit=m³
